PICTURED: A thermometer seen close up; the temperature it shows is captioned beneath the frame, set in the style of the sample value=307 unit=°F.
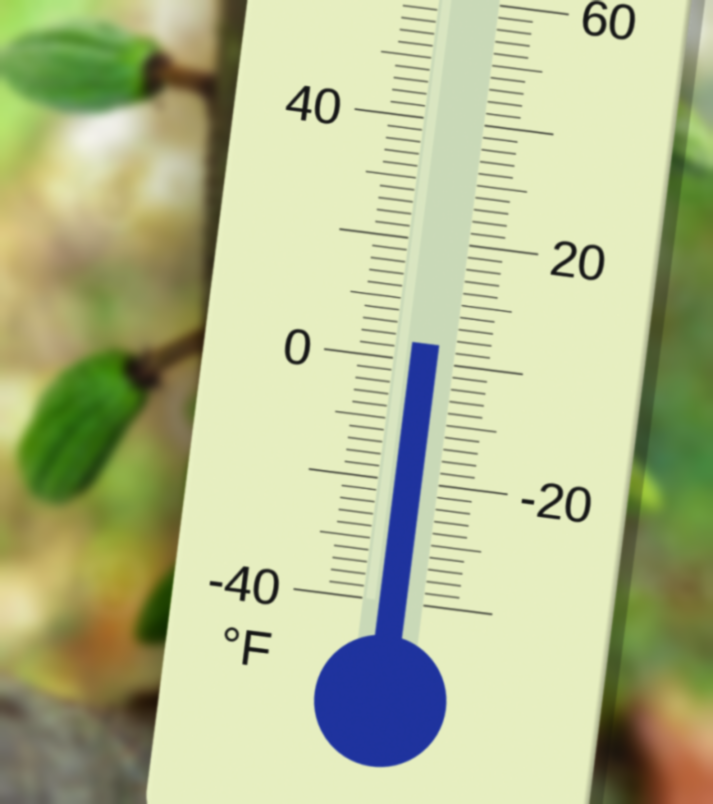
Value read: value=3 unit=°F
